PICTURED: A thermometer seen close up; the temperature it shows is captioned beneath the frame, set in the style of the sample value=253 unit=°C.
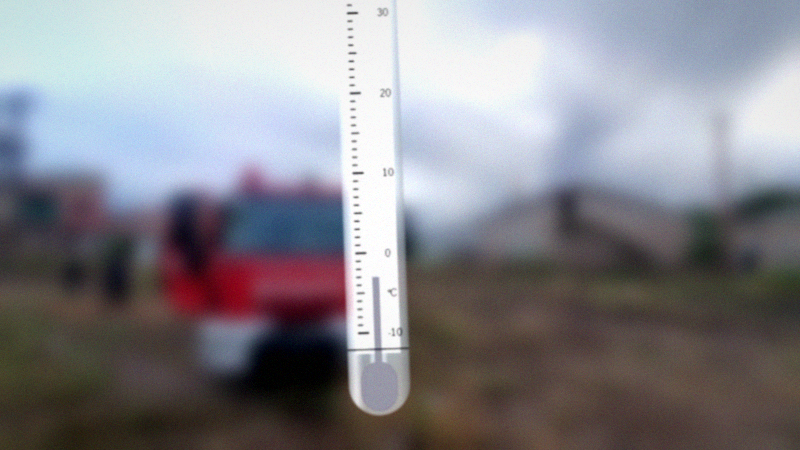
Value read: value=-3 unit=°C
